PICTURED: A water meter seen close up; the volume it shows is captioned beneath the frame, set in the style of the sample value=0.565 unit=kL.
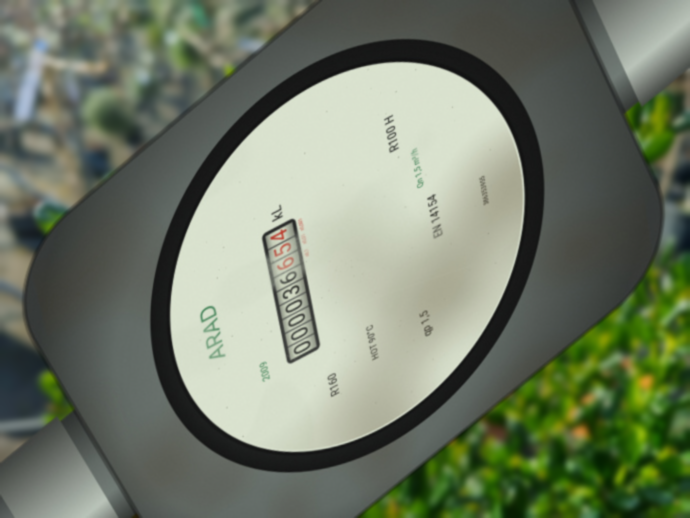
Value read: value=36.654 unit=kL
